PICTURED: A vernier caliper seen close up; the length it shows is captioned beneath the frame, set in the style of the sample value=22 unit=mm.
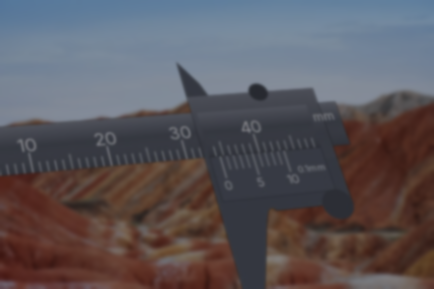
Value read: value=34.5 unit=mm
